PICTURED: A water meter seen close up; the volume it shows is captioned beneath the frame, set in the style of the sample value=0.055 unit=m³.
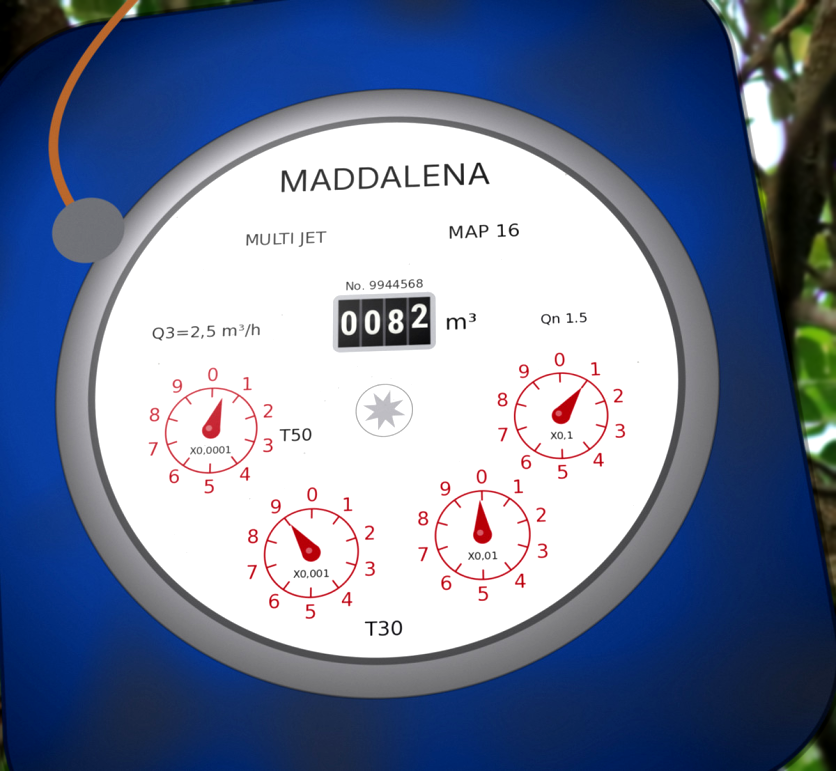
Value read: value=82.0990 unit=m³
